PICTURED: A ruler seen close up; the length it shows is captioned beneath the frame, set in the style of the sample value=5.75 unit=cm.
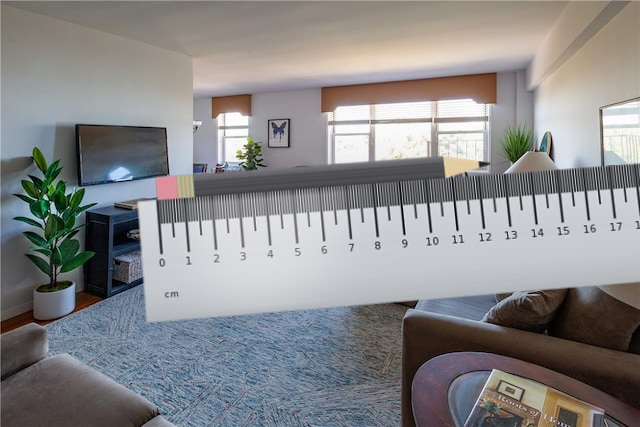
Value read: value=12.5 unit=cm
